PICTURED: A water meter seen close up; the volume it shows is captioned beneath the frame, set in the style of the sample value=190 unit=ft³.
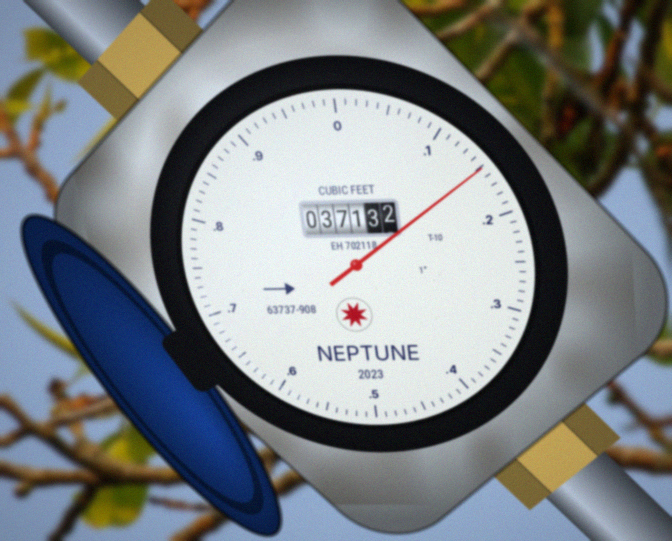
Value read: value=37132.15 unit=ft³
